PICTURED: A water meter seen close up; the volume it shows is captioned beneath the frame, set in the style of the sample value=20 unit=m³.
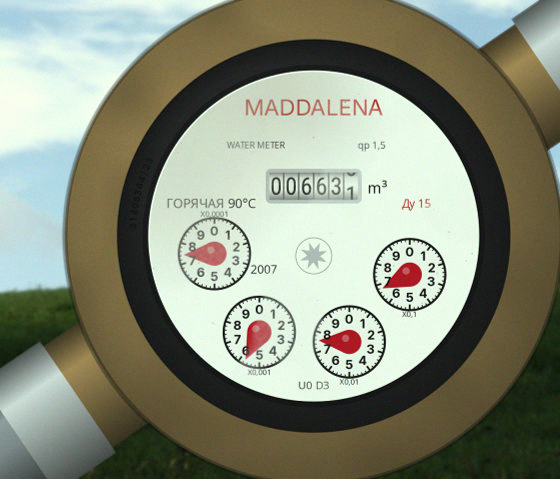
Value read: value=6630.6757 unit=m³
